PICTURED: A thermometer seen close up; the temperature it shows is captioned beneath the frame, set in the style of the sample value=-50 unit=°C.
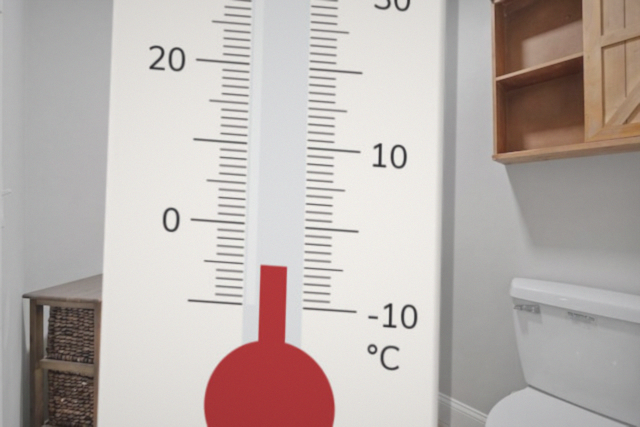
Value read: value=-5 unit=°C
